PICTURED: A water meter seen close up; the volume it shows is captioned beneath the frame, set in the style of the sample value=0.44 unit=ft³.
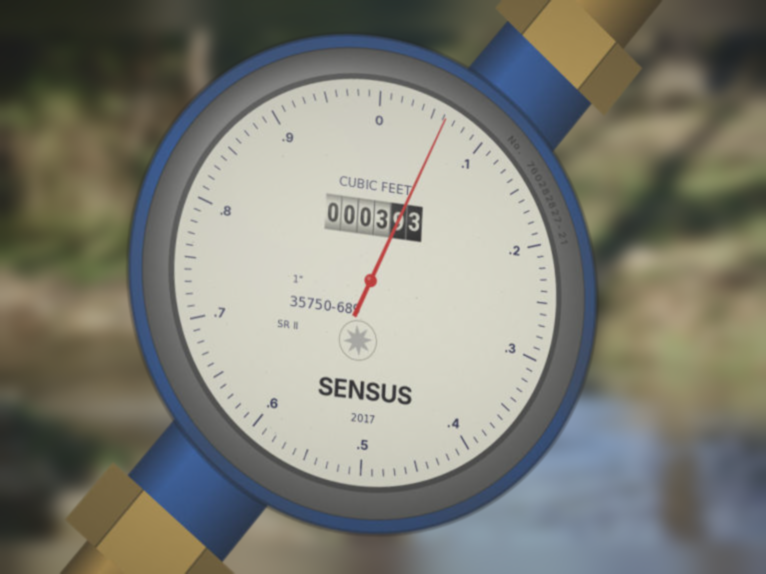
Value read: value=393.06 unit=ft³
